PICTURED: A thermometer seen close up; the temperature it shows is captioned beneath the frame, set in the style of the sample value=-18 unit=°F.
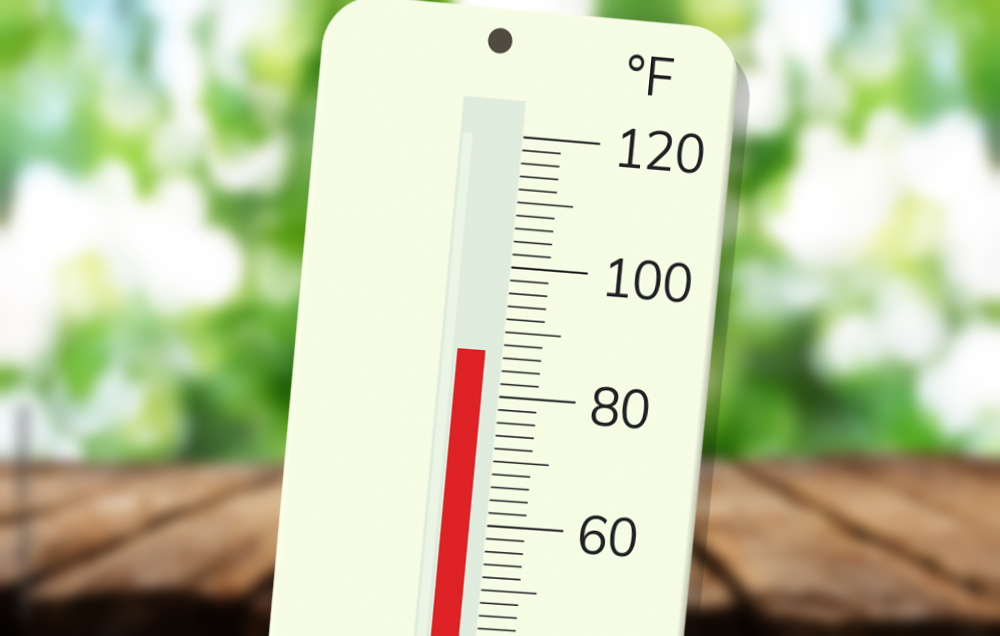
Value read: value=87 unit=°F
